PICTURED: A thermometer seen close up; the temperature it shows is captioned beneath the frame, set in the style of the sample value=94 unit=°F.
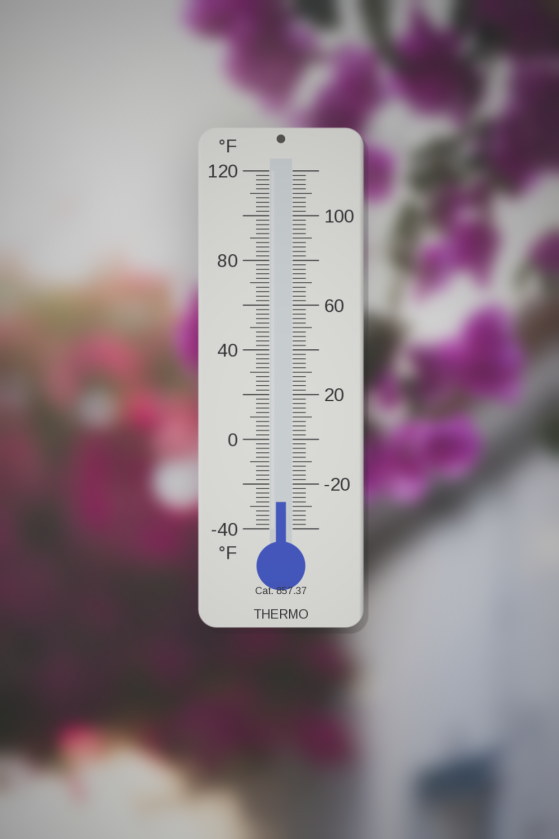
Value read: value=-28 unit=°F
